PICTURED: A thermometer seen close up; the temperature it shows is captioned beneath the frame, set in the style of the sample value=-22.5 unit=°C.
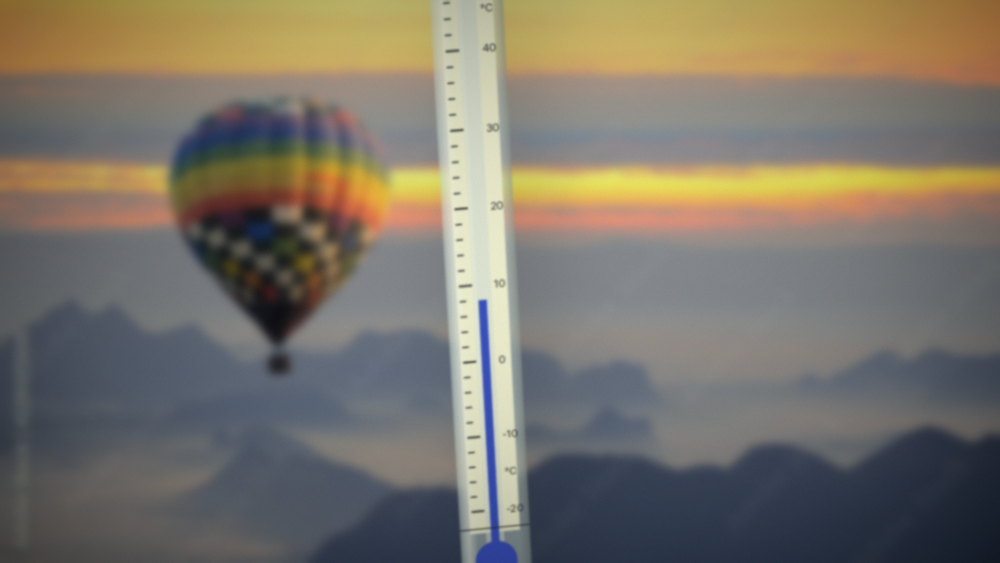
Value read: value=8 unit=°C
